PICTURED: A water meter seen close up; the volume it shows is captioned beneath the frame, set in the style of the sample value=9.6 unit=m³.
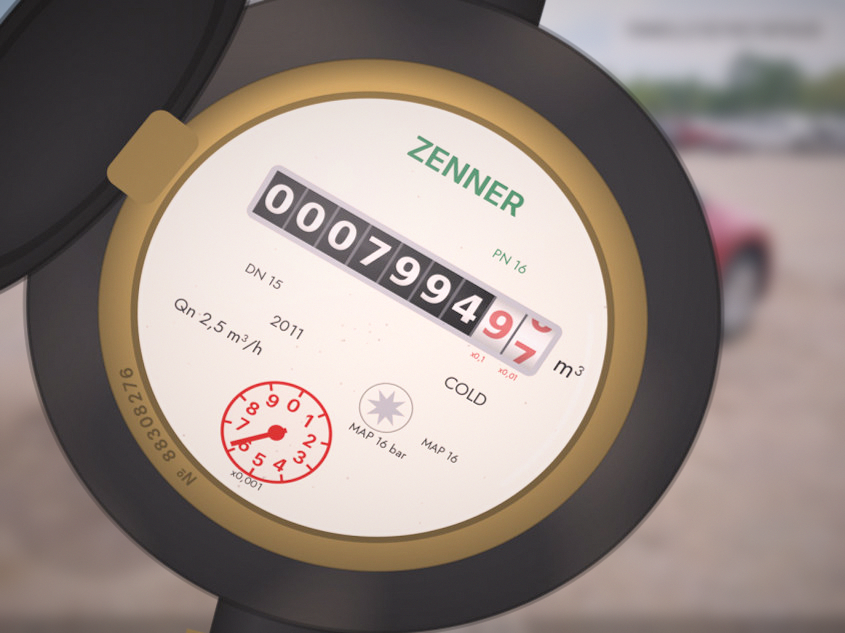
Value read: value=7994.966 unit=m³
